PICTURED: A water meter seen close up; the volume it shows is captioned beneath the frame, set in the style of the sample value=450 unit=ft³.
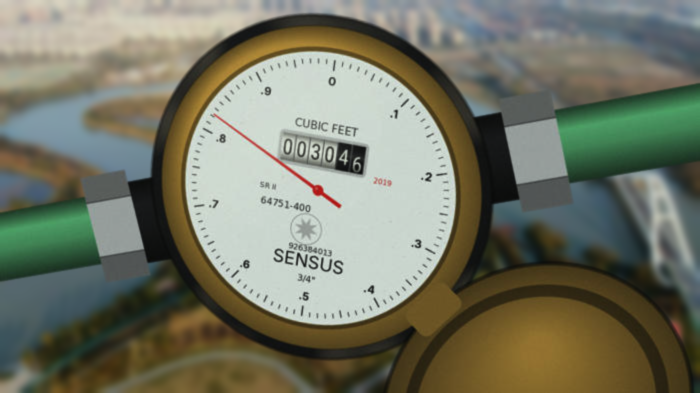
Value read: value=3045.82 unit=ft³
